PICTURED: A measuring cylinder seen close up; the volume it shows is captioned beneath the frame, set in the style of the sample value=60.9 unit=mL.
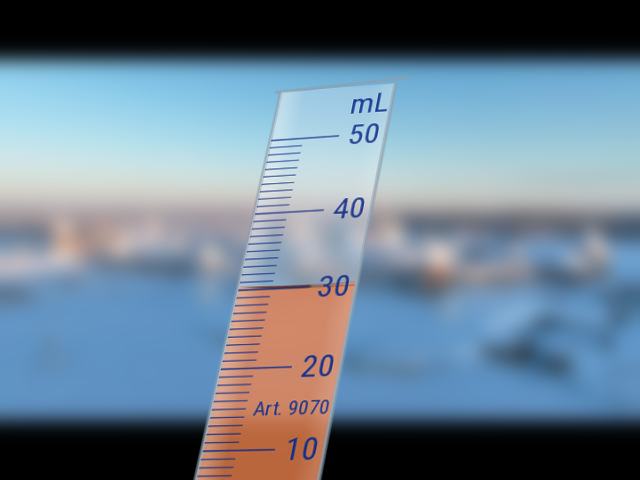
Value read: value=30 unit=mL
